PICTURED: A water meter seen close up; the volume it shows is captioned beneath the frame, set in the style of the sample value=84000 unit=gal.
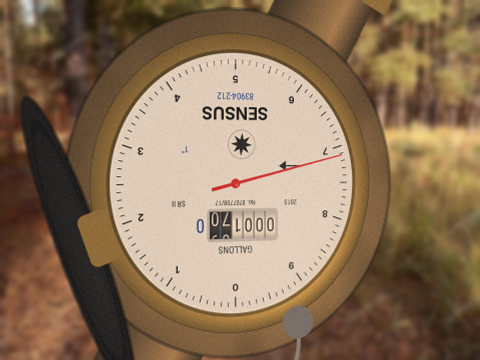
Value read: value=1697.1 unit=gal
